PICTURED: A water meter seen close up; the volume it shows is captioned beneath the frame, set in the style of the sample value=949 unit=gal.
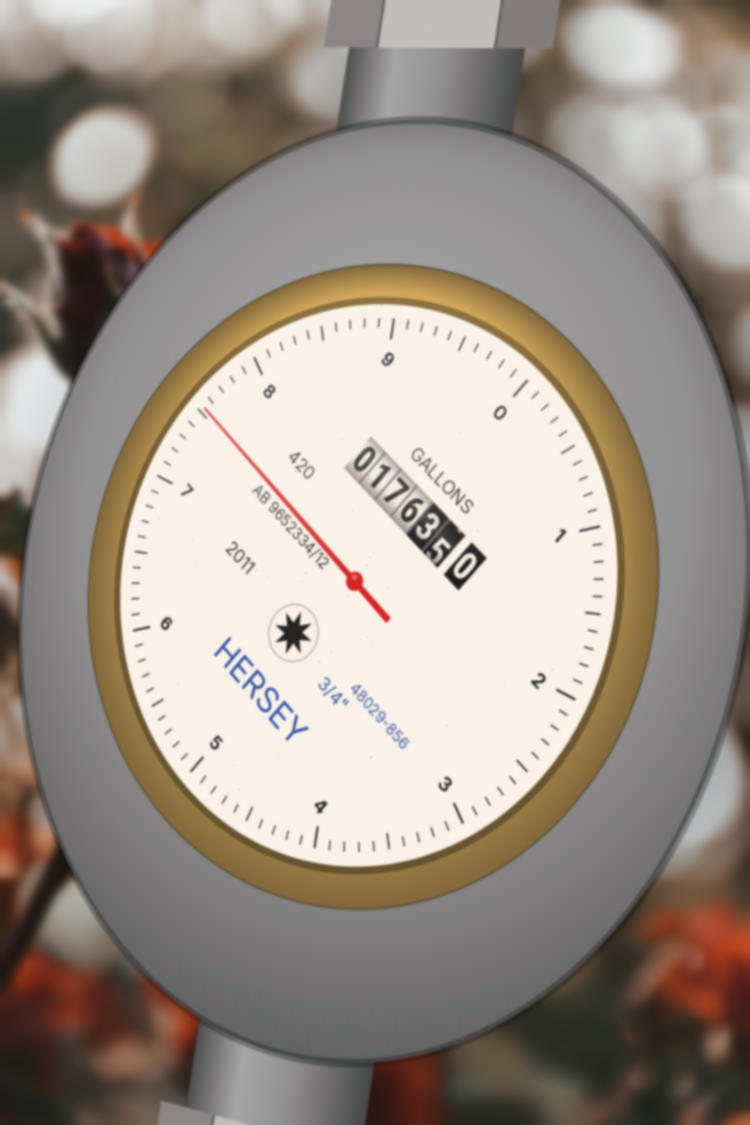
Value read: value=176347.5 unit=gal
